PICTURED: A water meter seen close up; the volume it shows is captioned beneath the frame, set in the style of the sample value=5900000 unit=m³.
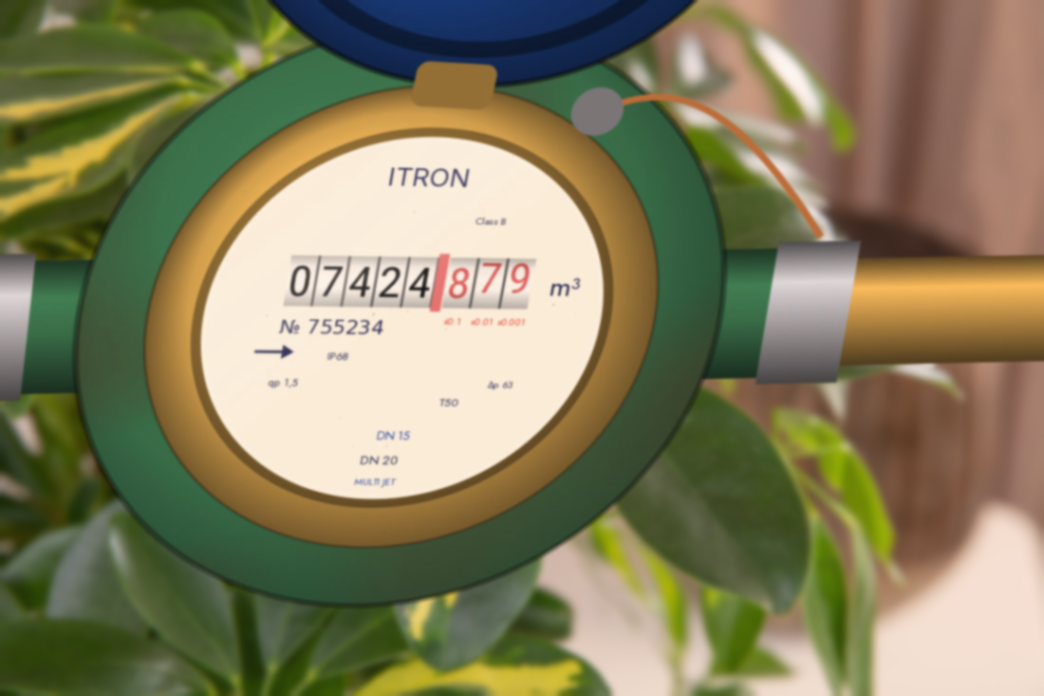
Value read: value=7424.879 unit=m³
